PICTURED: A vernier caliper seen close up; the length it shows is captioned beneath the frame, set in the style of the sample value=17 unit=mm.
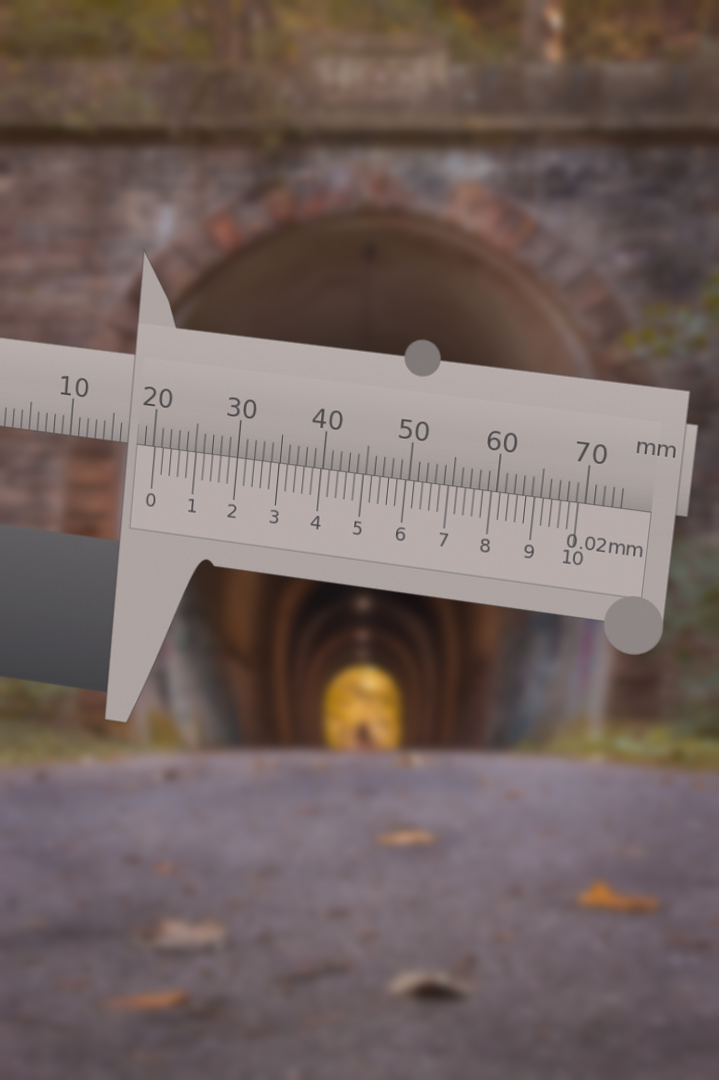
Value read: value=20.2 unit=mm
